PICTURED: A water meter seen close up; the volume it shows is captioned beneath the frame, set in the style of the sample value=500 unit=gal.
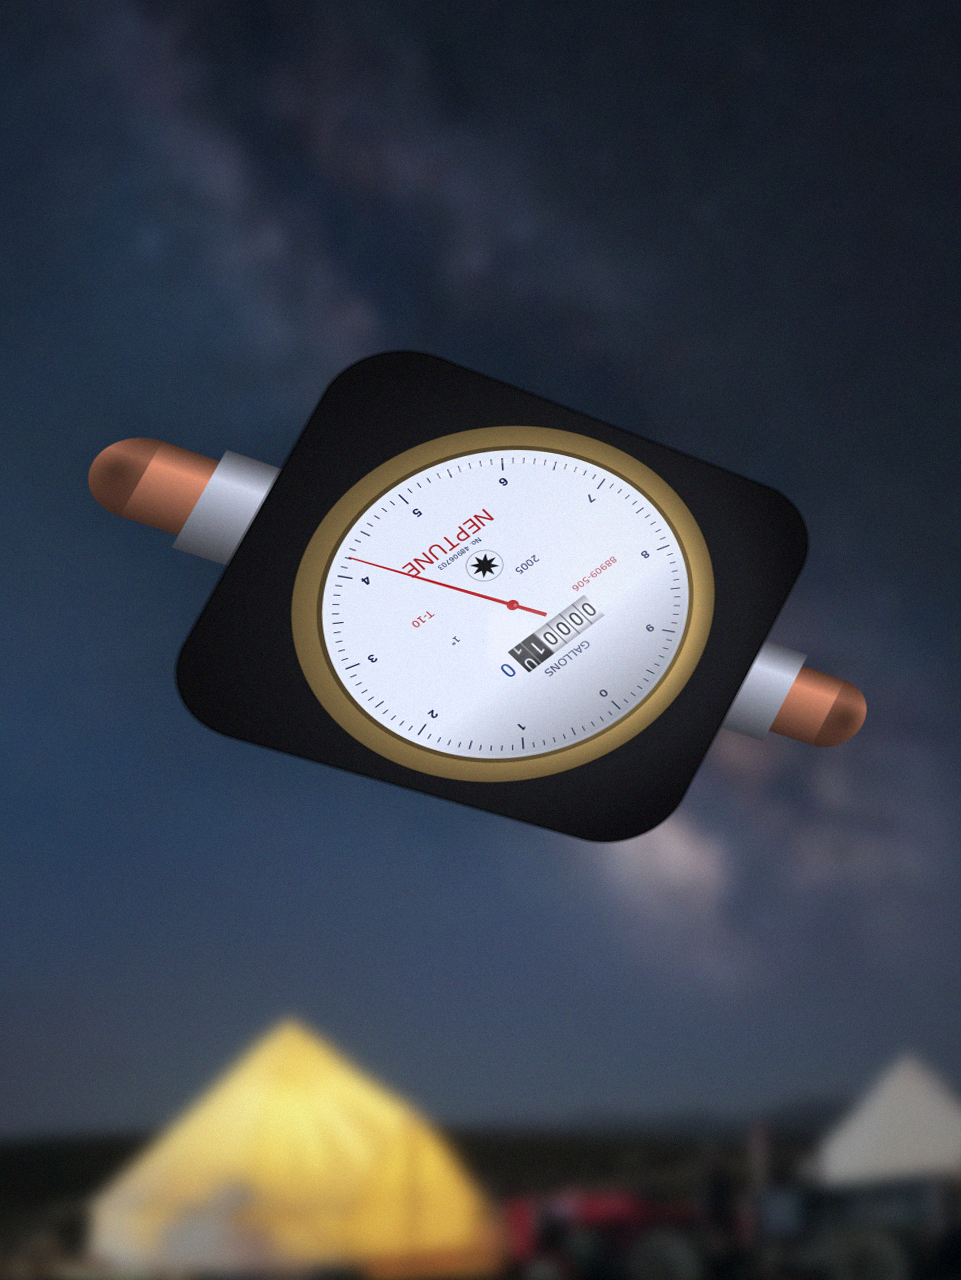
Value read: value=104.2 unit=gal
